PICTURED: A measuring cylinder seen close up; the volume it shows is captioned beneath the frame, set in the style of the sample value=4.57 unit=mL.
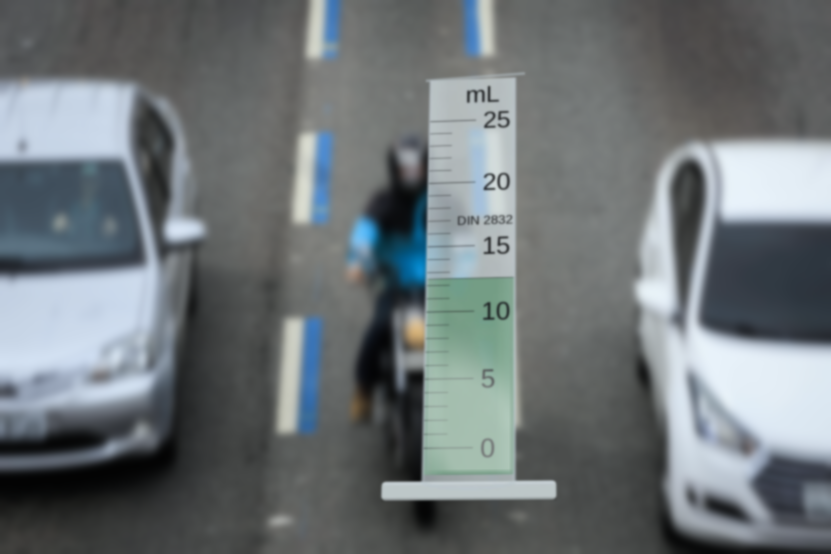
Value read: value=12.5 unit=mL
